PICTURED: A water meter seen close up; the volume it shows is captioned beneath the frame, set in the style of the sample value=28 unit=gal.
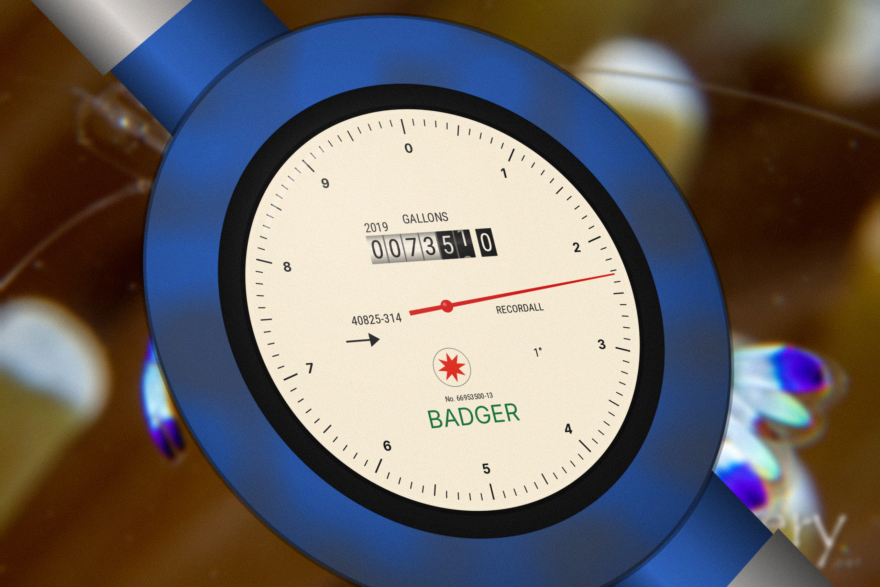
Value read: value=73512.3 unit=gal
